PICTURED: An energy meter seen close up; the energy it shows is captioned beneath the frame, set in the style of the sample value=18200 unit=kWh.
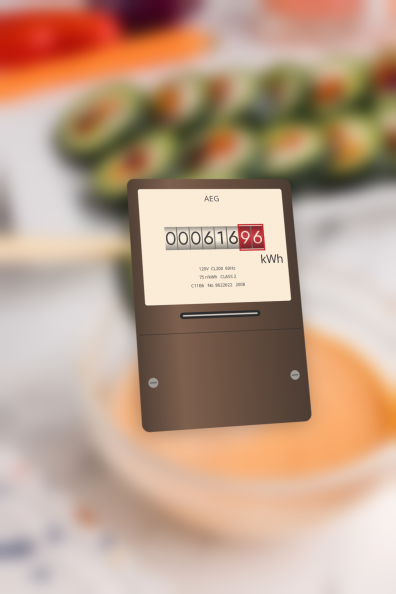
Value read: value=616.96 unit=kWh
